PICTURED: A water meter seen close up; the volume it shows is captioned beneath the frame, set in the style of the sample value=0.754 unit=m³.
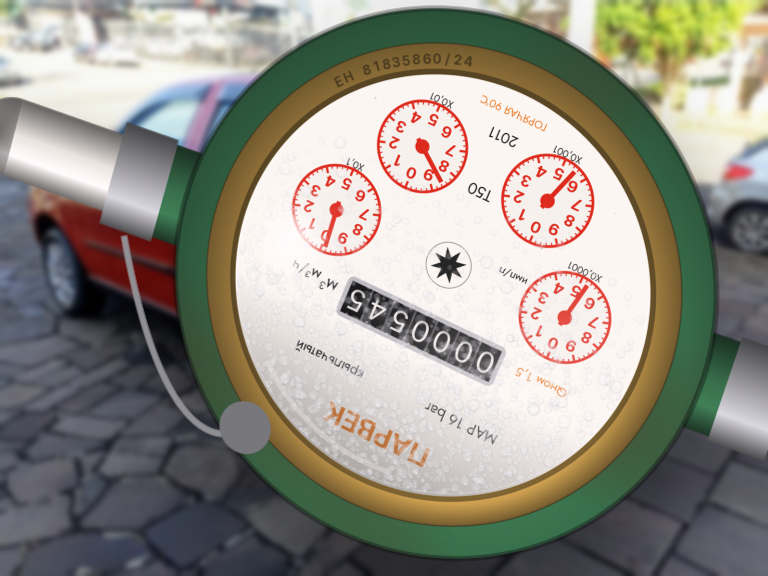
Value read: value=544.9855 unit=m³
